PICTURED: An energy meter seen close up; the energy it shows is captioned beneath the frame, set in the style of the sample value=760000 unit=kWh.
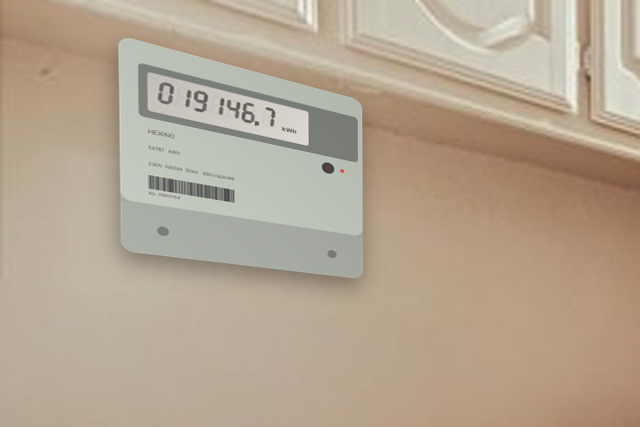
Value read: value=19146.7 unit=kWh
